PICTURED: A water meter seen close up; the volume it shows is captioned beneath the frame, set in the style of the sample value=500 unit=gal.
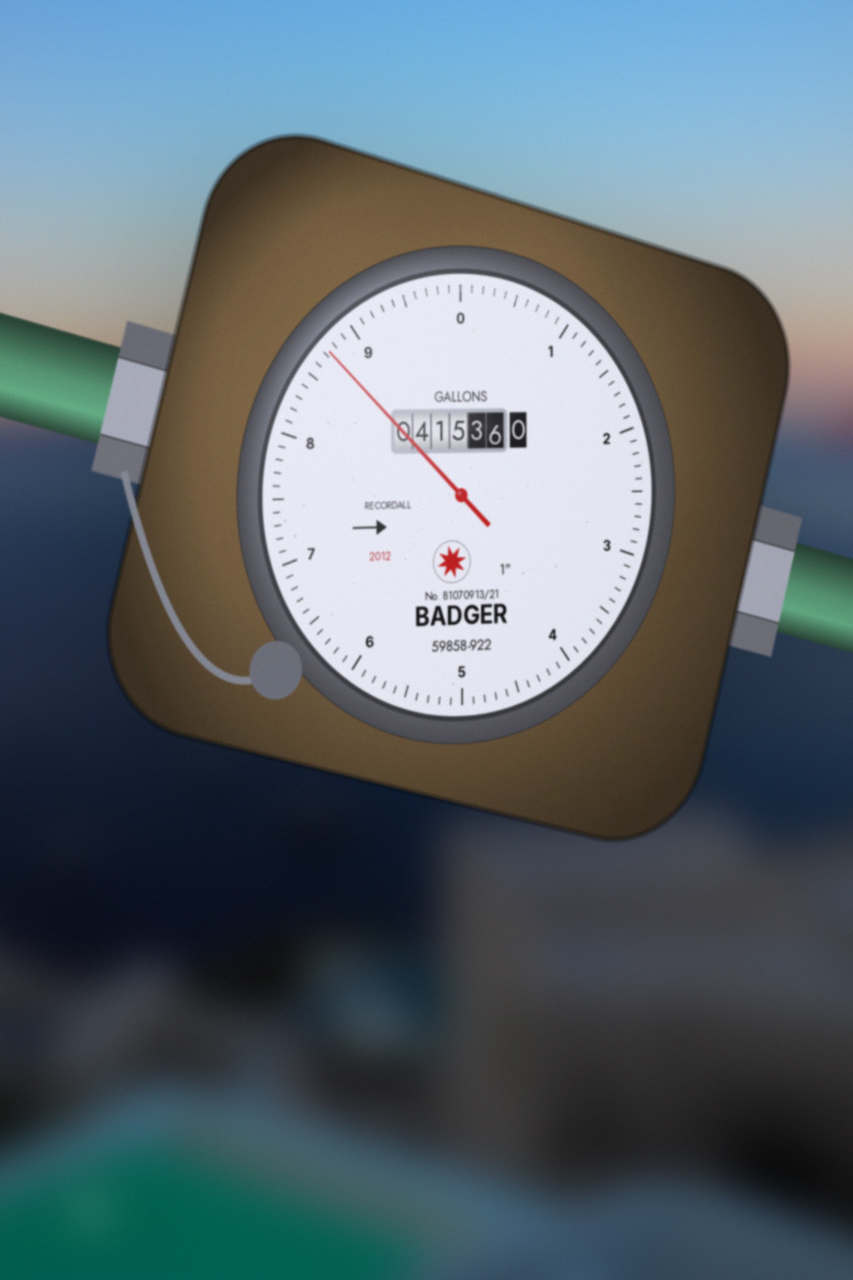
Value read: value=415358.7 unit=gal
